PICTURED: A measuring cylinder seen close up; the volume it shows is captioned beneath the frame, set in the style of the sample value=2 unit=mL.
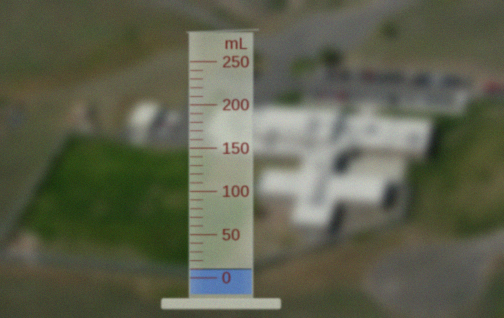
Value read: value=10 unit=mL
